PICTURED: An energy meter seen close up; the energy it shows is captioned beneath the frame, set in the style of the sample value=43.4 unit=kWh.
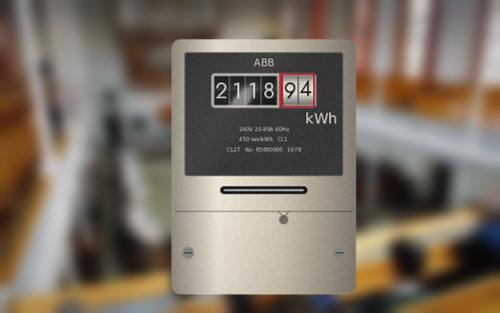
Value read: value=2118.94 unit=kWh
